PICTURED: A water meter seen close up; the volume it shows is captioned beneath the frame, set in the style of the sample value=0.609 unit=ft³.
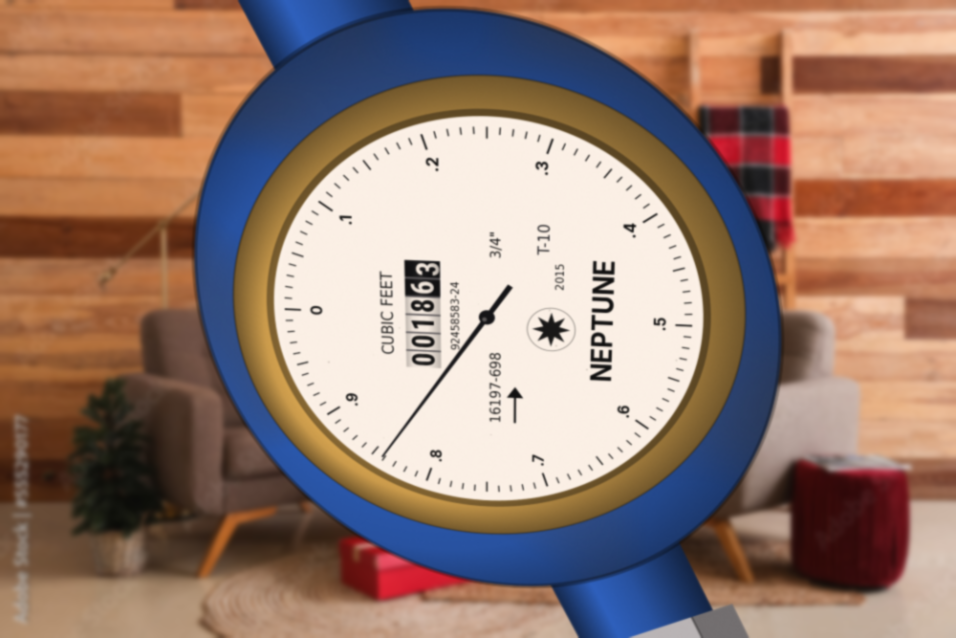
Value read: value=1862.84 unit=ft³
